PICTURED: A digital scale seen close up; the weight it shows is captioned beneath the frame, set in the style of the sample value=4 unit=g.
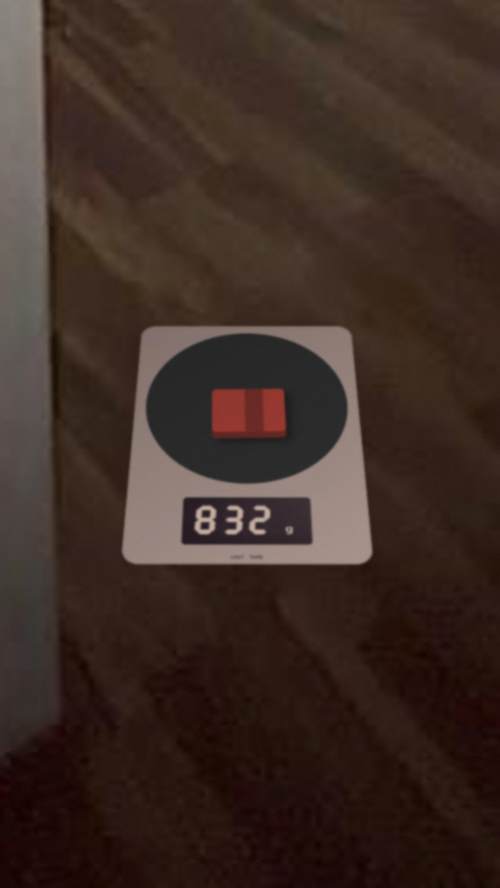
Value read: value=832 unit=g
